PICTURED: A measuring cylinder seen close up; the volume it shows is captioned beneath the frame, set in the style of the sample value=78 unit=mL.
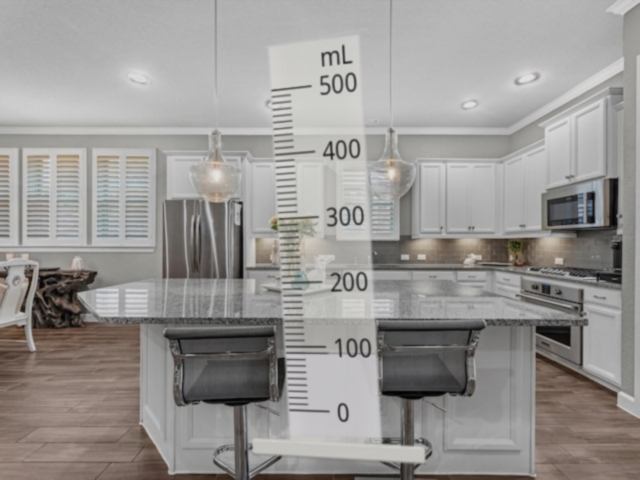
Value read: value=90 unit=mL
